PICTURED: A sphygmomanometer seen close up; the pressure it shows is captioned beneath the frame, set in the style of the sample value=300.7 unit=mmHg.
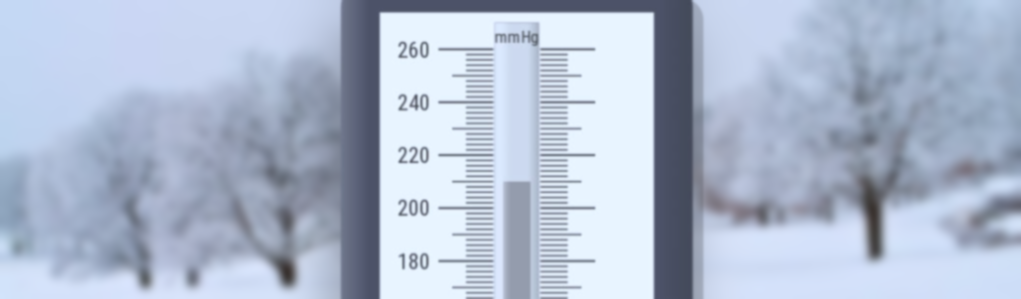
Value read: value=210 unit=mmHg
